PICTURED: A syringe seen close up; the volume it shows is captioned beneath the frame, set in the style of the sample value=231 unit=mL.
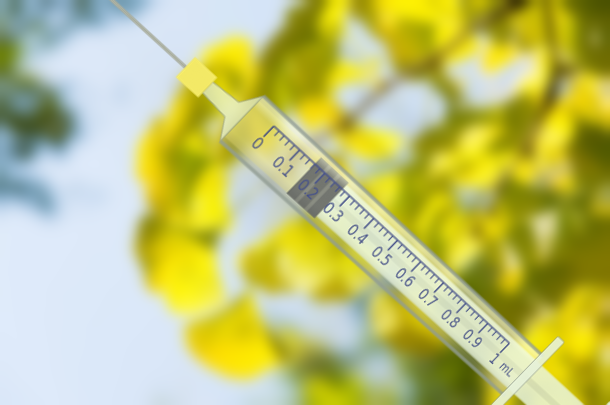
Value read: value=0.16 unit=mL
